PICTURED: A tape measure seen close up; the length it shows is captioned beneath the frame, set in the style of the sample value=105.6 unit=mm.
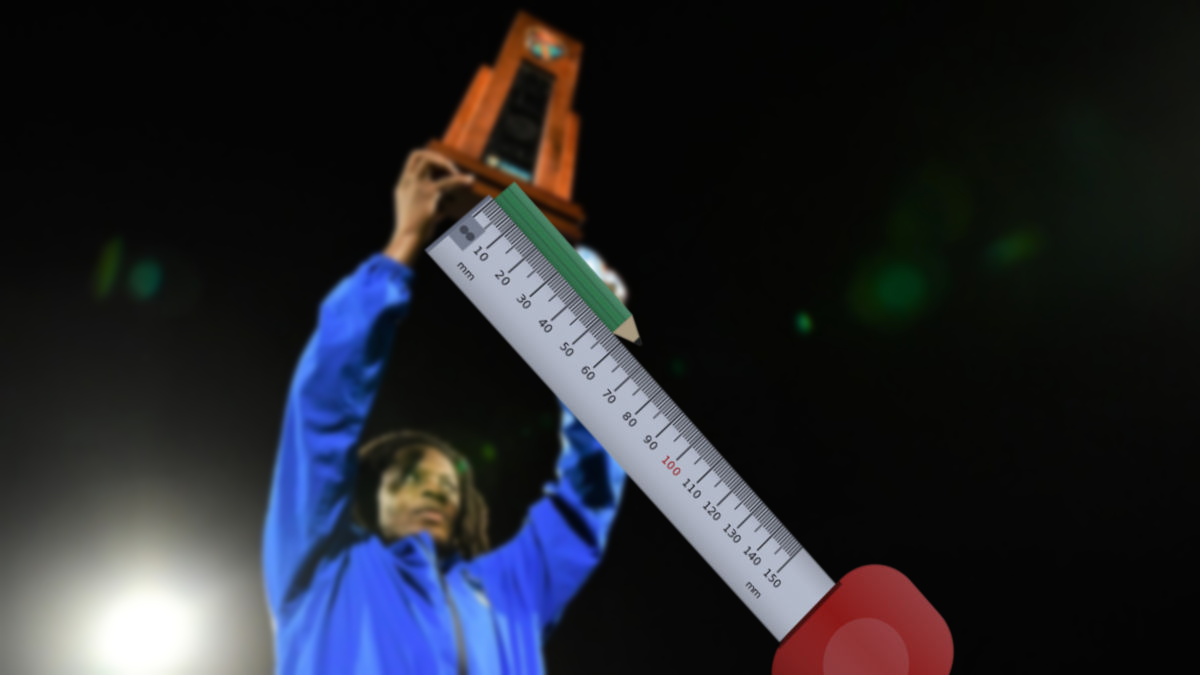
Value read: value=65 unit=mm
